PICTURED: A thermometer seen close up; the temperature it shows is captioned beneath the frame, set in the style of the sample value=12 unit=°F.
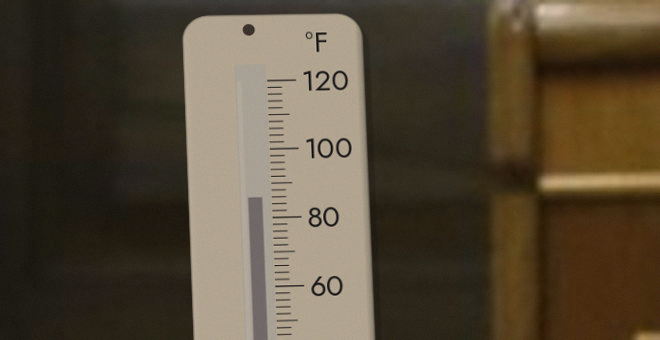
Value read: value=86 unit=°F
